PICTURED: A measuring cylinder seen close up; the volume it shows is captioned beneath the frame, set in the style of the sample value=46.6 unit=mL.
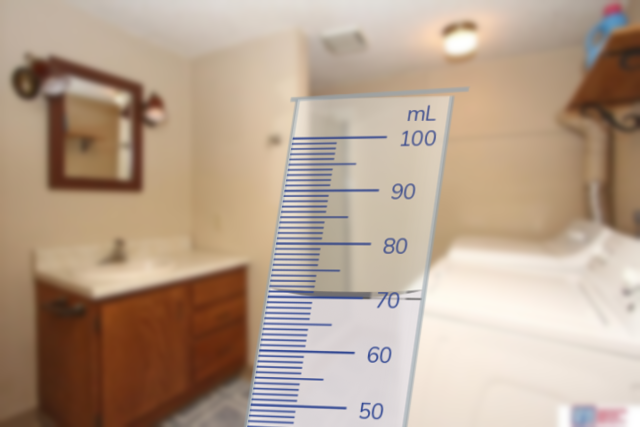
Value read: value=70 unit=mL
